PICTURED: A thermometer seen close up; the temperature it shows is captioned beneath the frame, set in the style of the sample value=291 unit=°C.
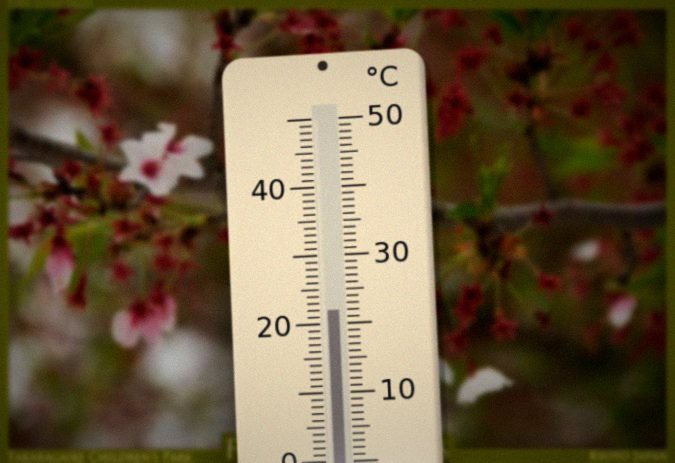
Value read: value=22 unit=°C
